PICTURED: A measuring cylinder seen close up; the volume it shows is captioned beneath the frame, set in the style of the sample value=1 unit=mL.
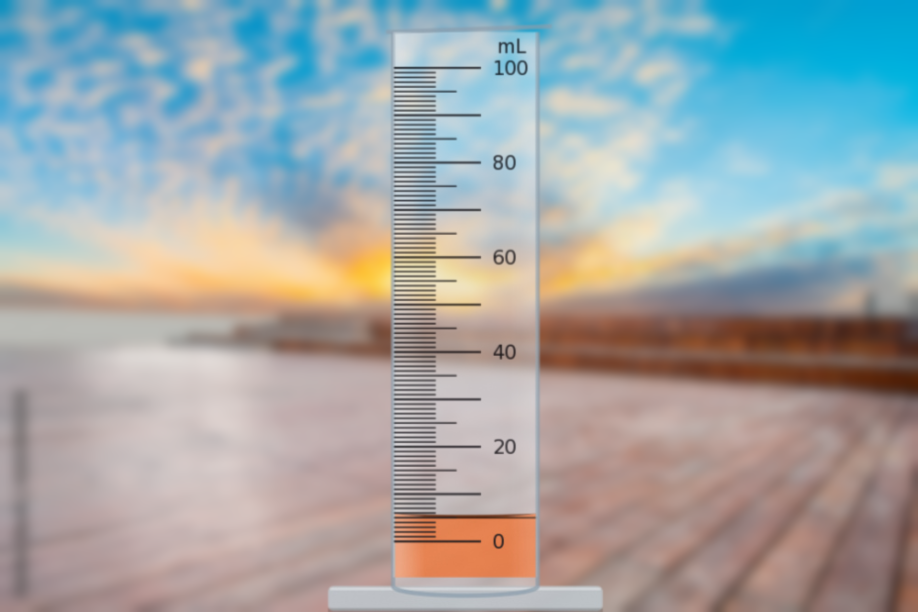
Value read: value=5 unit=mL
